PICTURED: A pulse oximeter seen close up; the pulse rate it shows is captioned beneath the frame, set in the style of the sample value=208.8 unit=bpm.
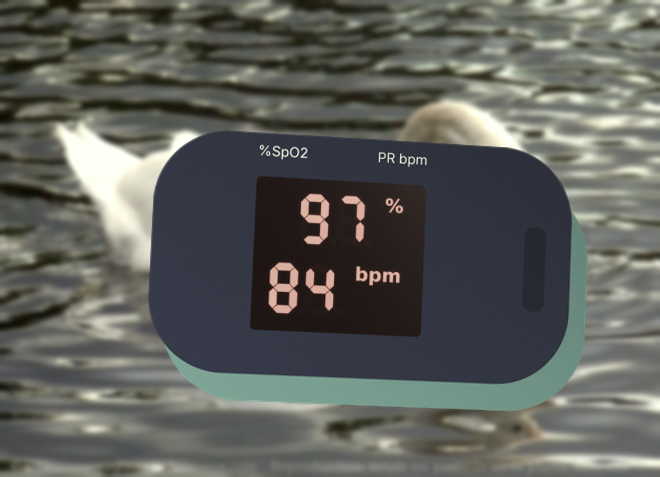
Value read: value=84 unit=bpm
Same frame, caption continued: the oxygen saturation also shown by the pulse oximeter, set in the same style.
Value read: value=97 unit=%
